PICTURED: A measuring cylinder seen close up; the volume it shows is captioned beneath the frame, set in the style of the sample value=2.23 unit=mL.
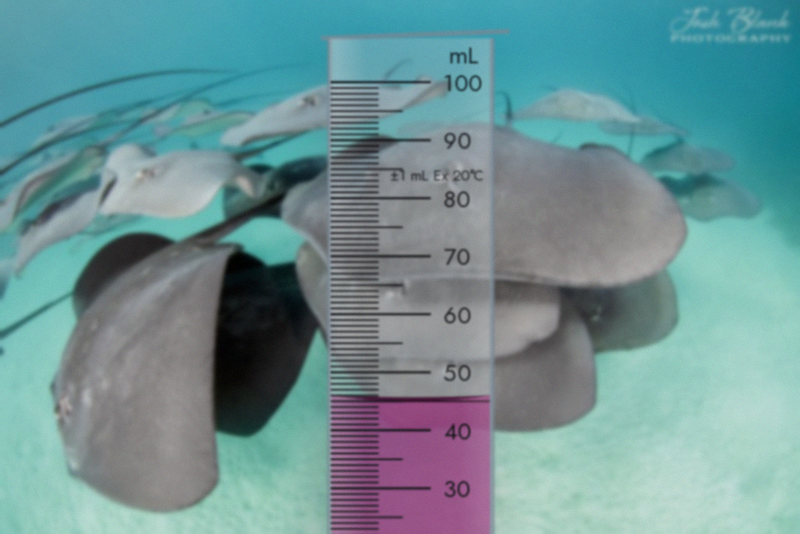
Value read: value=45 unit=mL
